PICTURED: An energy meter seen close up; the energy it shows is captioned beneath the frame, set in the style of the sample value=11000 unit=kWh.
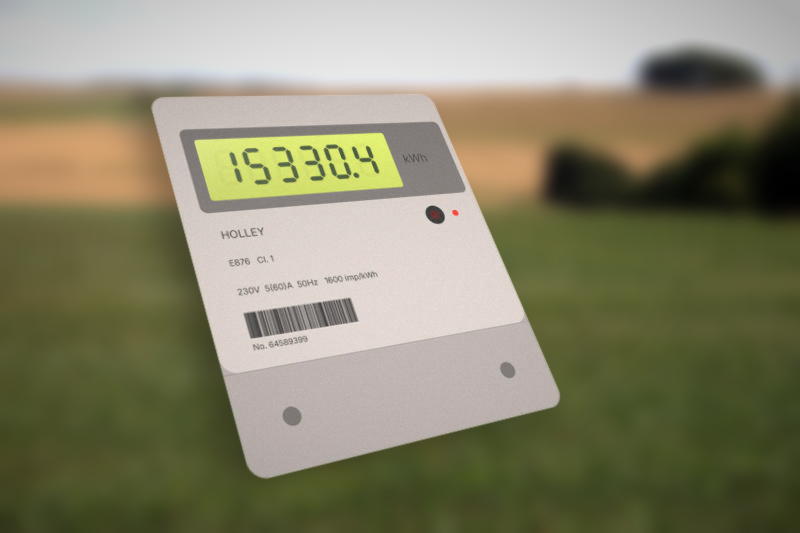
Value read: value=15330.4 unit=kWh
